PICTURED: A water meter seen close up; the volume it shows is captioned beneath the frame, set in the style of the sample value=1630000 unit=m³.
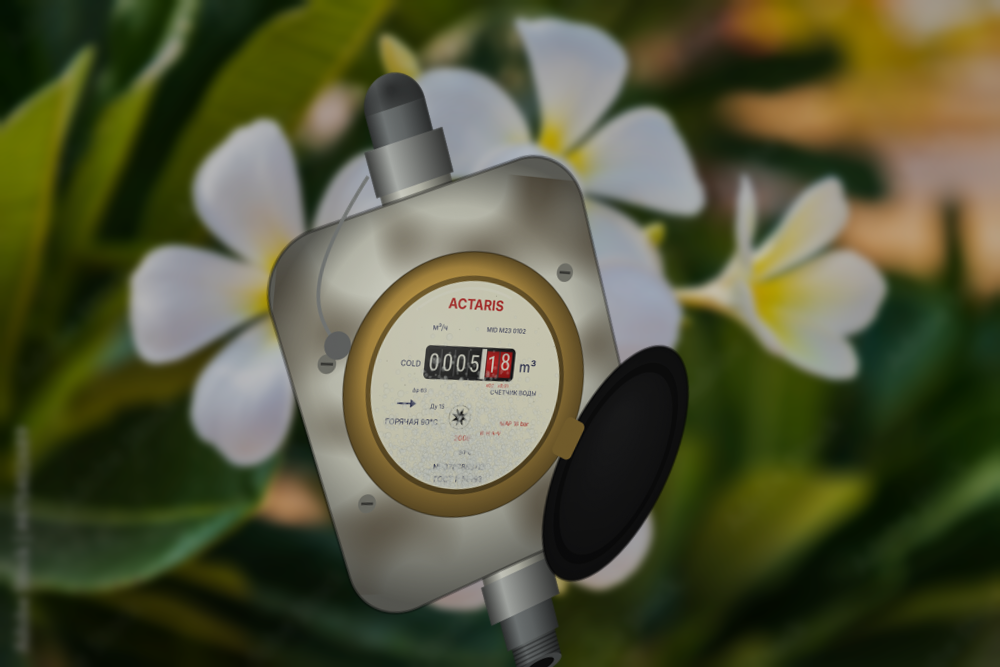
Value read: value=5.18 unit=m³
